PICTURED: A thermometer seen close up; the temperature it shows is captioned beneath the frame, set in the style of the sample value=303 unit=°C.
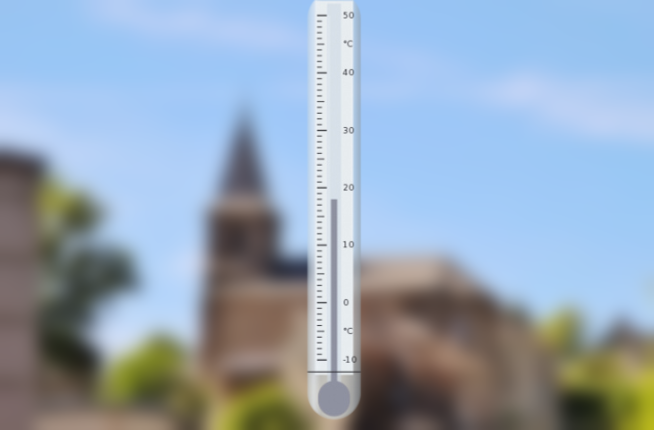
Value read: value=18 unit=°C
